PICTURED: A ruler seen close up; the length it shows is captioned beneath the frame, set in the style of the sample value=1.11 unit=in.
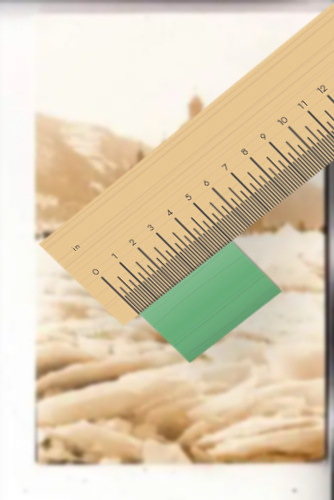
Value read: value=5 unit=in
